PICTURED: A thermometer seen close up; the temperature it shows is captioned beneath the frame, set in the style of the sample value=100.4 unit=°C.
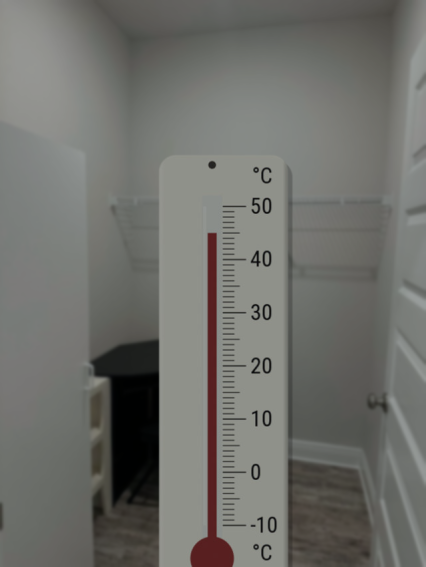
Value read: value=45 unit=°C
